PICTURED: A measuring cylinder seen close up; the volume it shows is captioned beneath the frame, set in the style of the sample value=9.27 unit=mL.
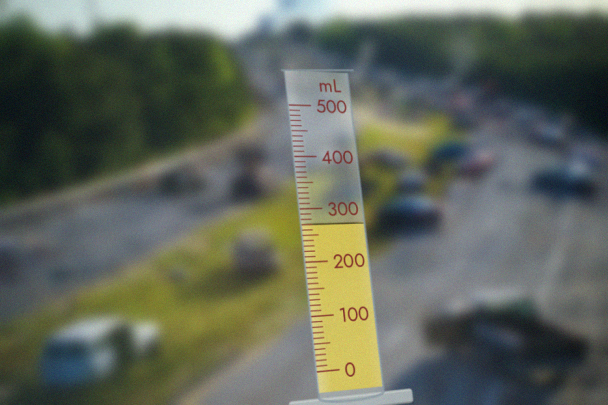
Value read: value=270 unit=mL
